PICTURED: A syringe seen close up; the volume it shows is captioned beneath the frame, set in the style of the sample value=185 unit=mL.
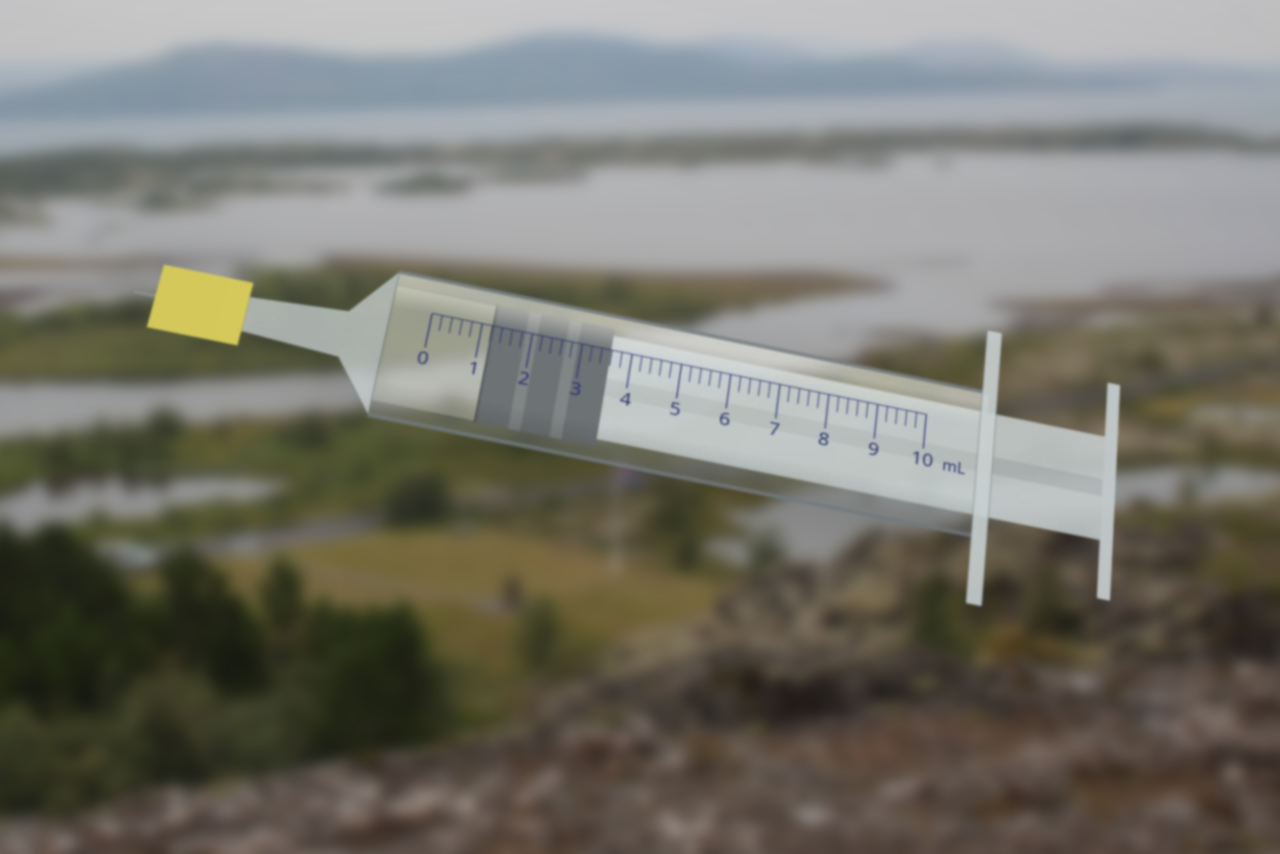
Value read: value=1.2 unit=mL
